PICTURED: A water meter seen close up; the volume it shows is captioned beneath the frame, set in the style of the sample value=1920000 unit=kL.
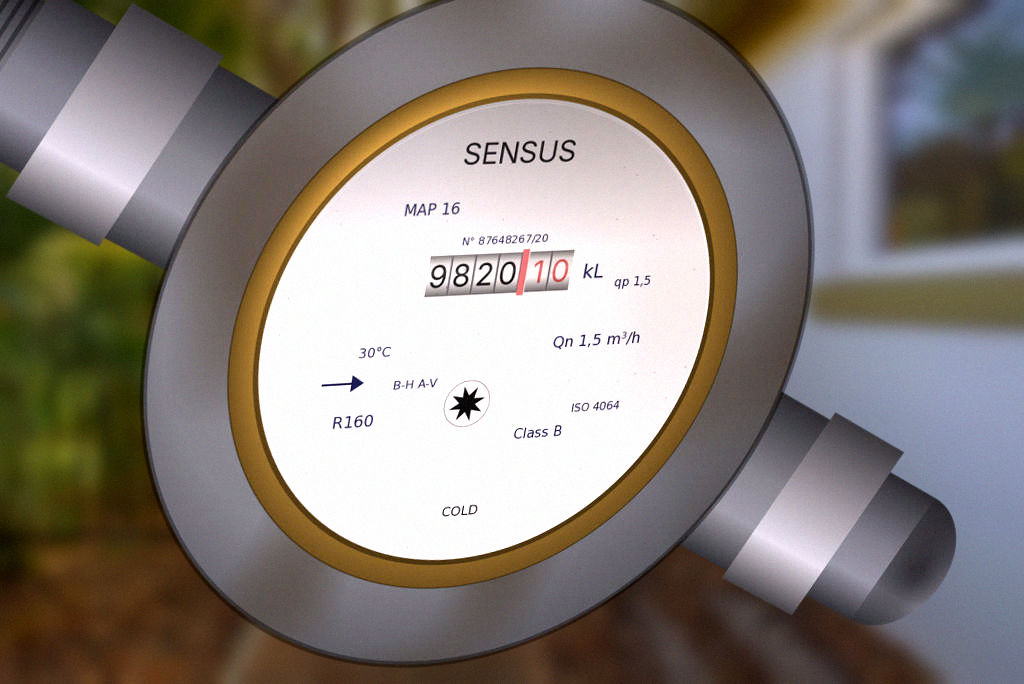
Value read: value=9820.10 unit=kL
